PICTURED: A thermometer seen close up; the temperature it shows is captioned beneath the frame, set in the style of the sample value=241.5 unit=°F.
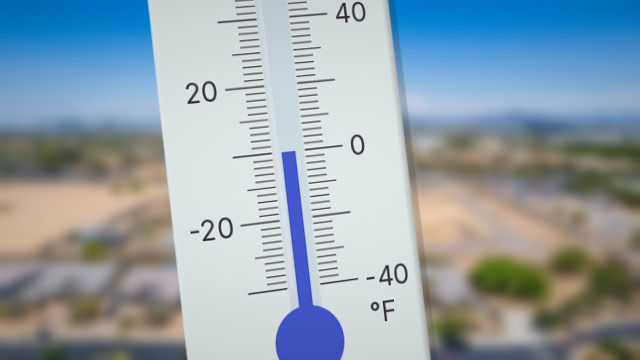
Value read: value=0 unit=°F
